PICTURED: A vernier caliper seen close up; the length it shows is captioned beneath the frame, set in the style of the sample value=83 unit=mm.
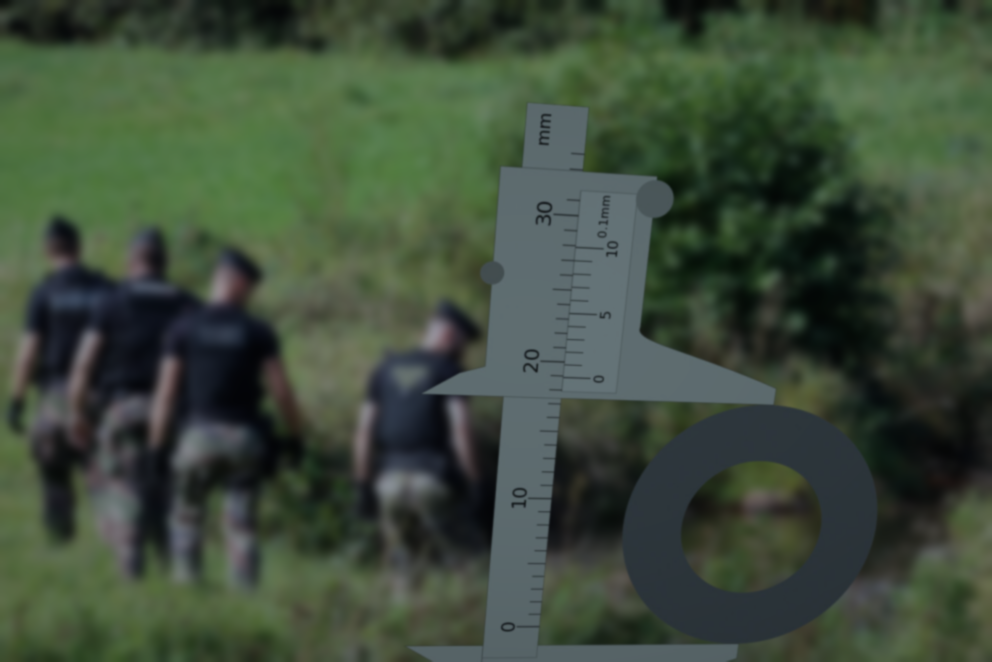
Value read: value=18.9 unit=mm
